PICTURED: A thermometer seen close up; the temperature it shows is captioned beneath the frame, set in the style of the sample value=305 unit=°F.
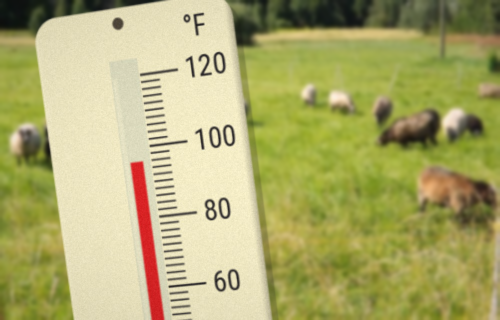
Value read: value=96 unit=°F
